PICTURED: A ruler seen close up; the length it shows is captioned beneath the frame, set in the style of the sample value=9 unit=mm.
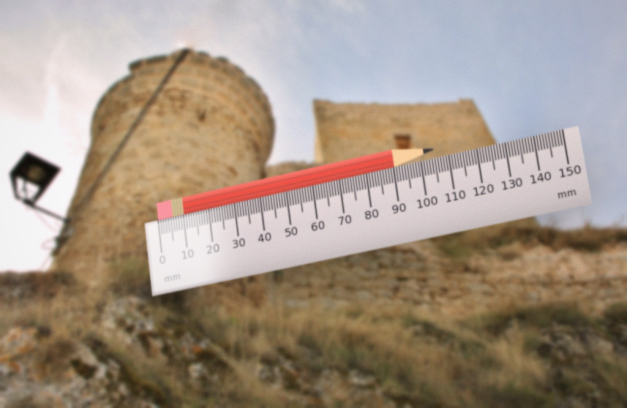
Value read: value=105 unit=mm
